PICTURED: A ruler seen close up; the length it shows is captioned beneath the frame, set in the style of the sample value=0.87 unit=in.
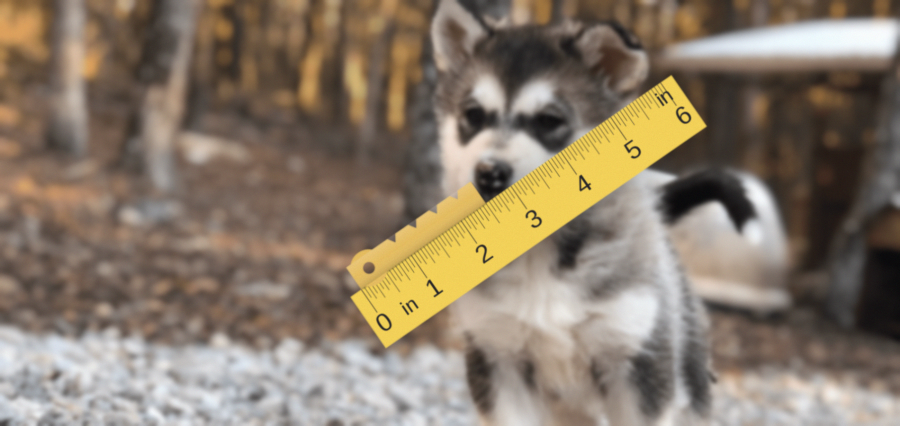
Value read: value=2.5 unit=in
